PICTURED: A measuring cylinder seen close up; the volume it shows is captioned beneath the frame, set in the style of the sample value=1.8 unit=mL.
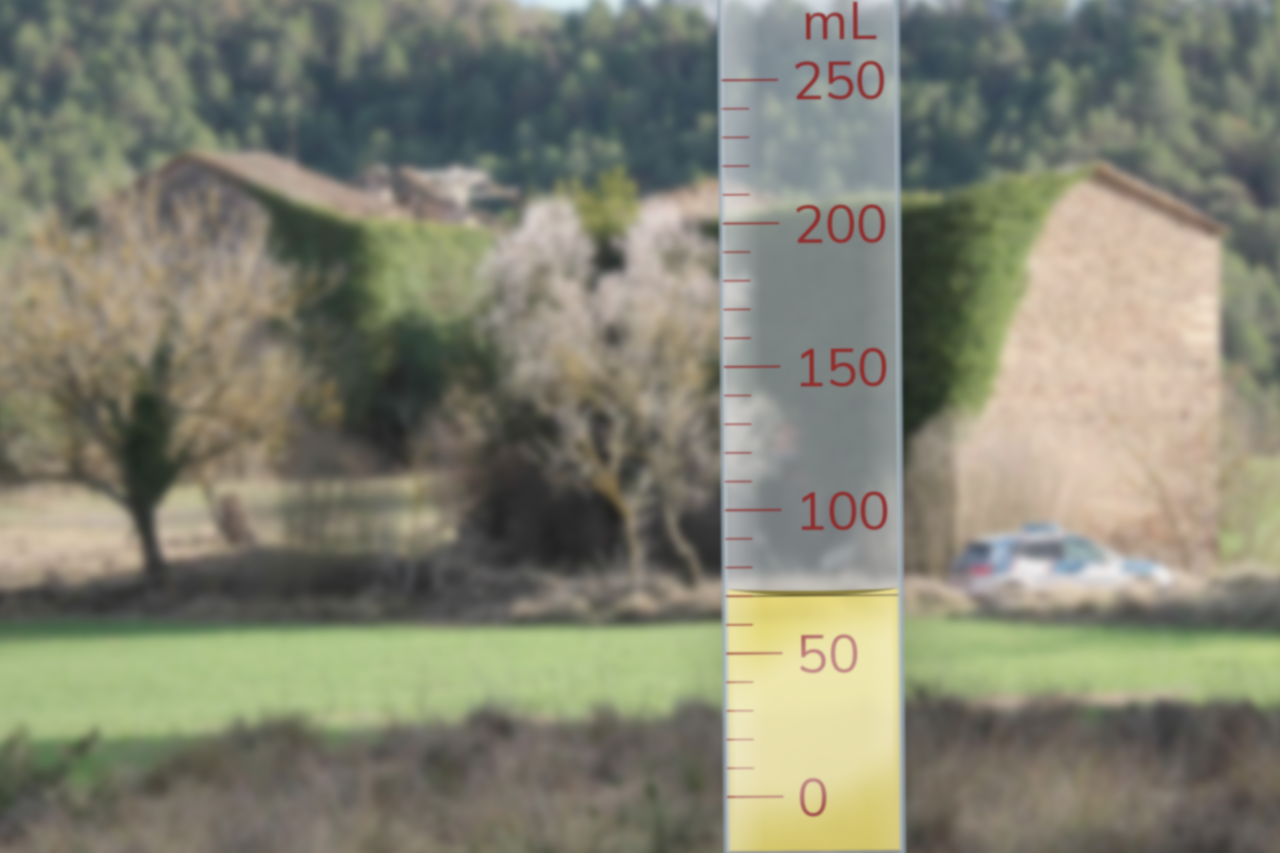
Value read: value=70 unit=mL
